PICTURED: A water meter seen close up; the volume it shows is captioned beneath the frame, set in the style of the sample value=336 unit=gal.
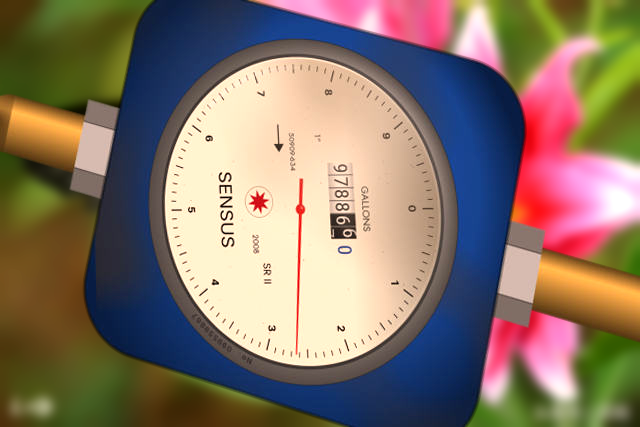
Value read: value=9788662.6 unit=gal
